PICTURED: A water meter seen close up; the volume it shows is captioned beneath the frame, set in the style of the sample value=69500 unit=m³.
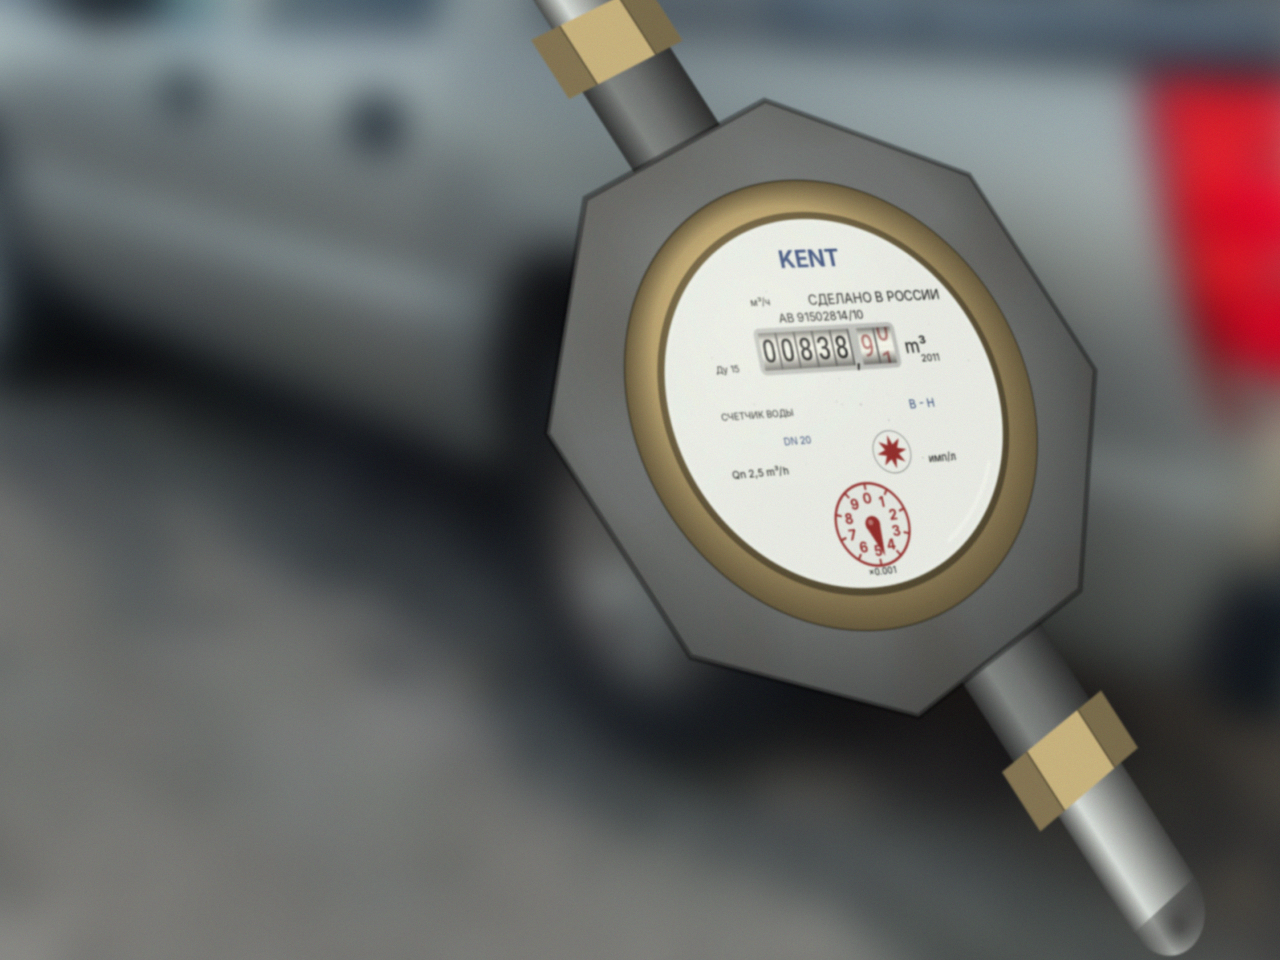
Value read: value=838.904 unit=m³
